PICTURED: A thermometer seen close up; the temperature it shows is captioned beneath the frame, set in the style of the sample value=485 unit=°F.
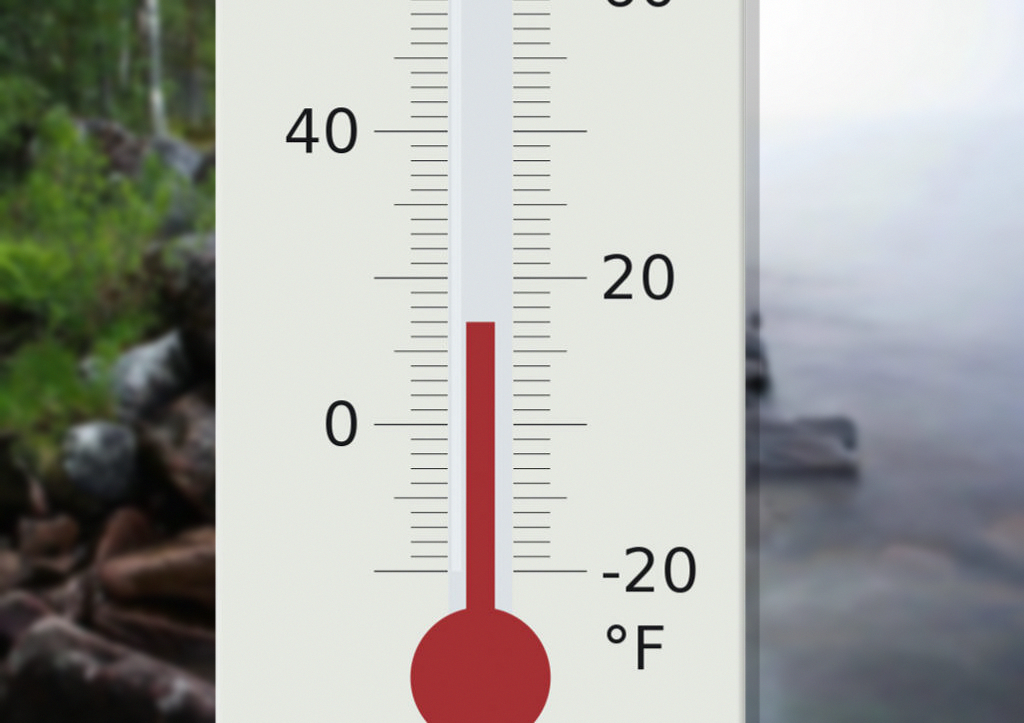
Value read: value=14 unit=°F
